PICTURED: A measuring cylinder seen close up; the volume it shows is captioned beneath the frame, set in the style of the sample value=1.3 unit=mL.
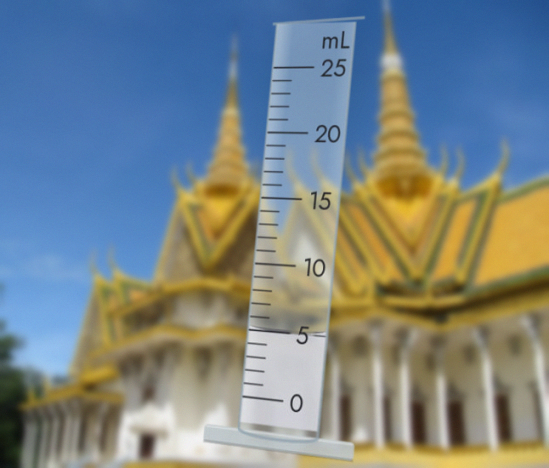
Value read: value=5 unit=mL
